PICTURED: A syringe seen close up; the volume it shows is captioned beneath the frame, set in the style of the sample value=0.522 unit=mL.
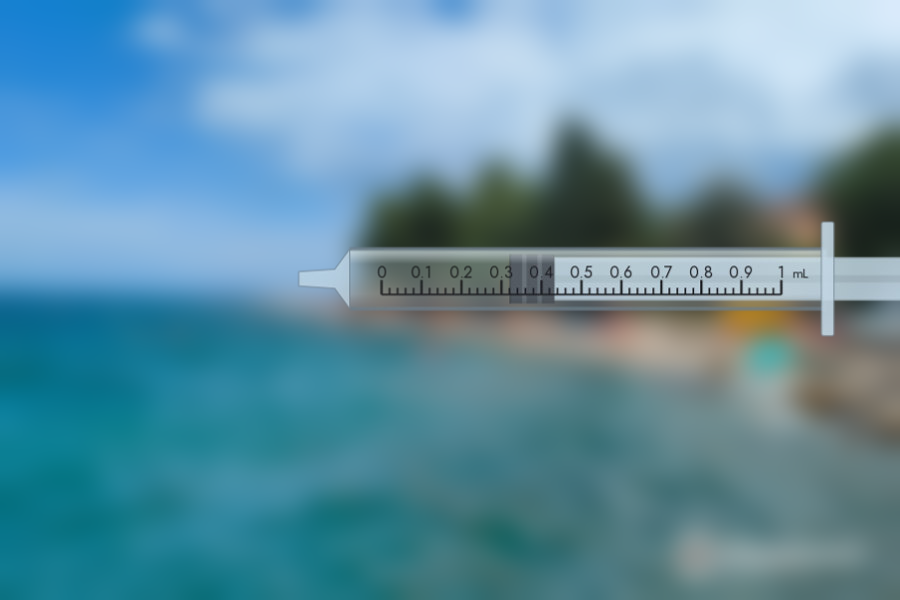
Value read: value=0.32 unit=mL
